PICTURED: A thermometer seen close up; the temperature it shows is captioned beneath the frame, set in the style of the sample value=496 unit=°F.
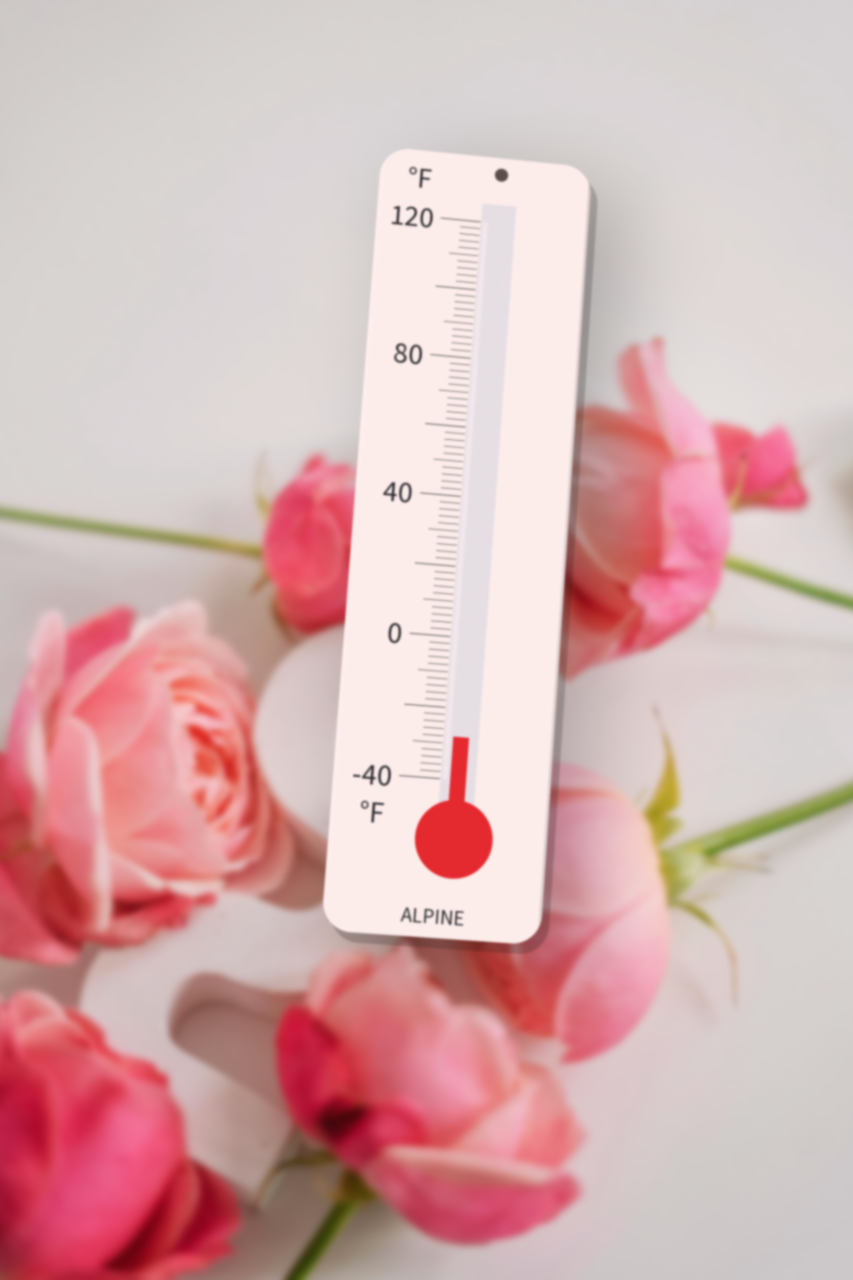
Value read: value=-28 unit=°F
